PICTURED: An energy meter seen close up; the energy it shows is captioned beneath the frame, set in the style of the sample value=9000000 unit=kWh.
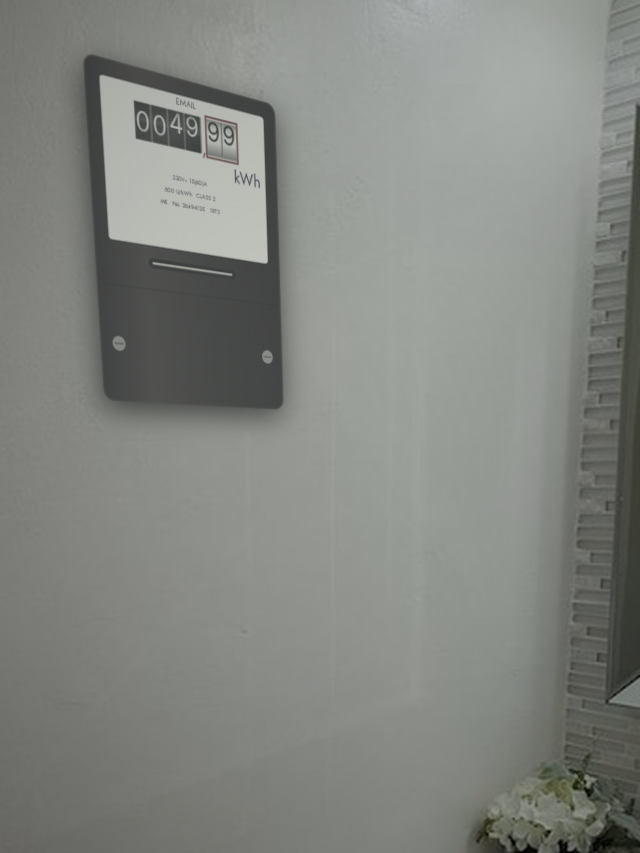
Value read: value=49.99 unit=kWh
